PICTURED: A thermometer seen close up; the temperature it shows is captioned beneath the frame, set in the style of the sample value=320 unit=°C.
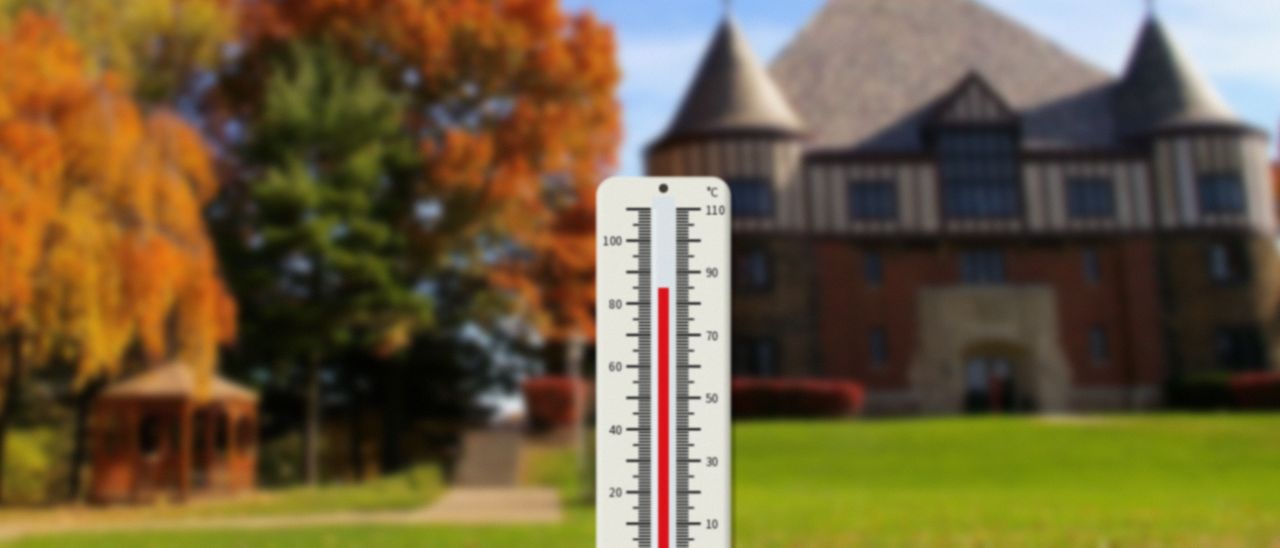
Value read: value=85 unit=°C
